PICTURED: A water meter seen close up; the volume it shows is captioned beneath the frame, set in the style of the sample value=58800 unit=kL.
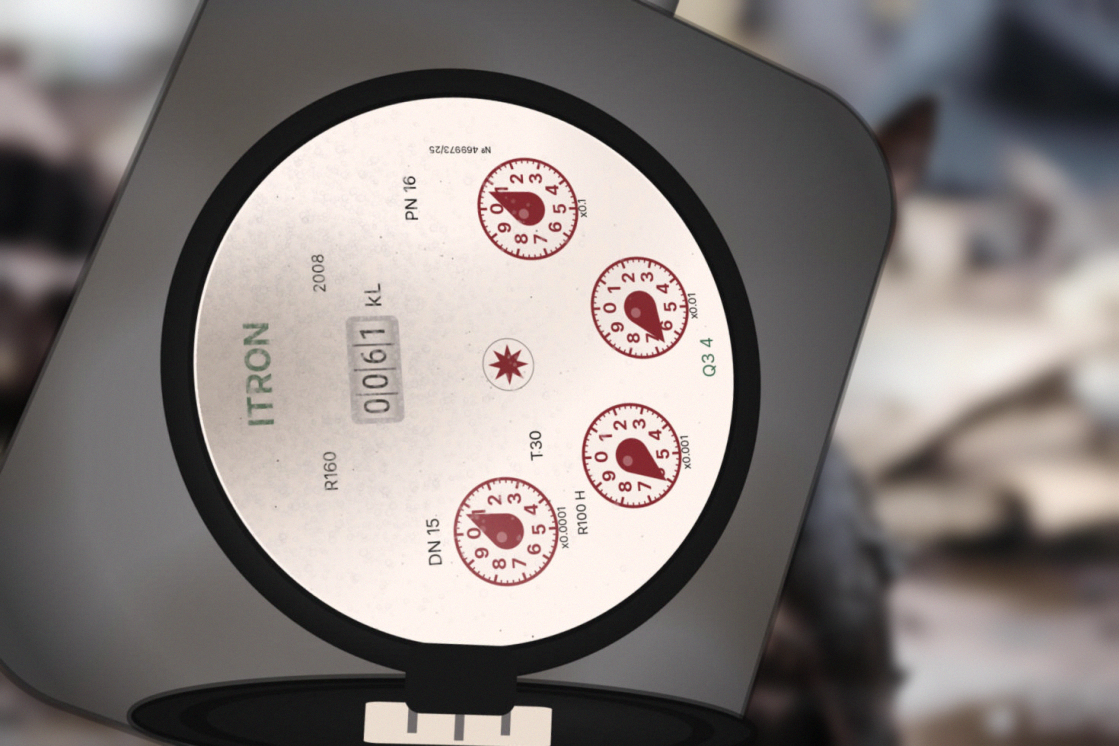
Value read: value=61.0660 unit=kL
